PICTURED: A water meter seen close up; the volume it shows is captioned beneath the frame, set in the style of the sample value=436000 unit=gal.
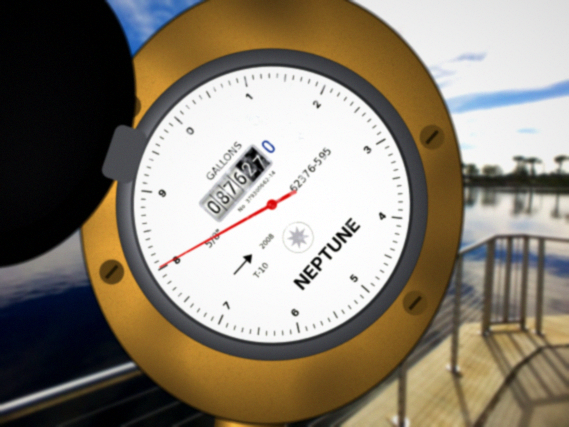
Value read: value=876268.0 unit=gal
